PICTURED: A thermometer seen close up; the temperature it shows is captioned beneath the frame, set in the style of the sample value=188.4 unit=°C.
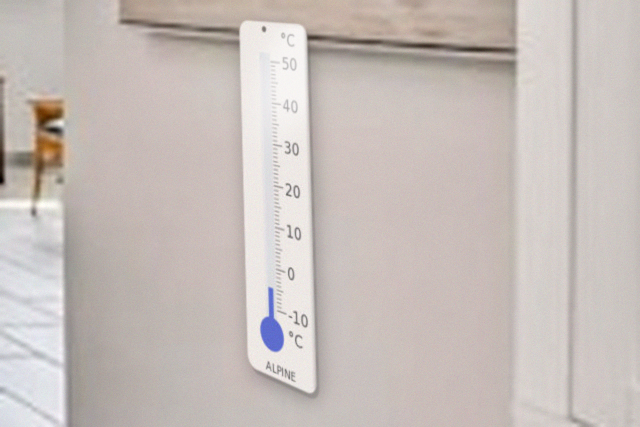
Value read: value=-5 unit=°C
